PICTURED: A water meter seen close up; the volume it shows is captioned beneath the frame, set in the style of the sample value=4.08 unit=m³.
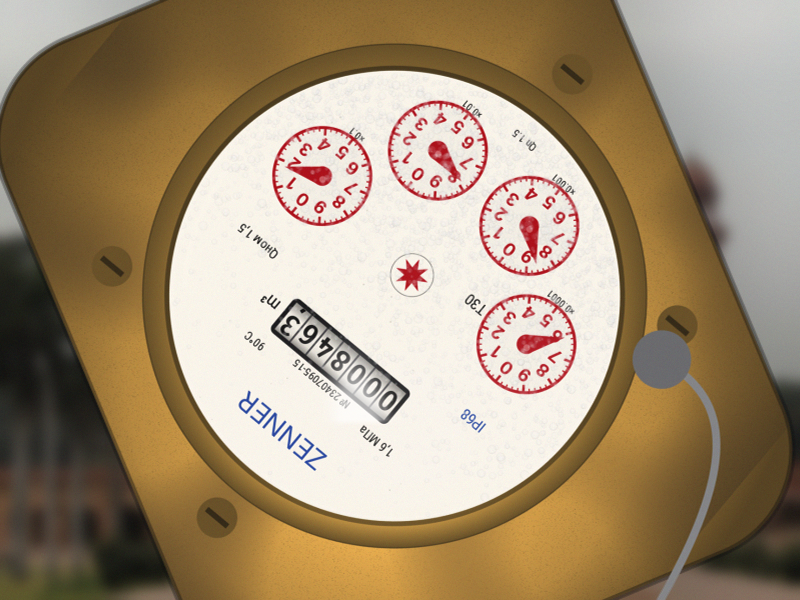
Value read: value=8463.1786 unit=m³
